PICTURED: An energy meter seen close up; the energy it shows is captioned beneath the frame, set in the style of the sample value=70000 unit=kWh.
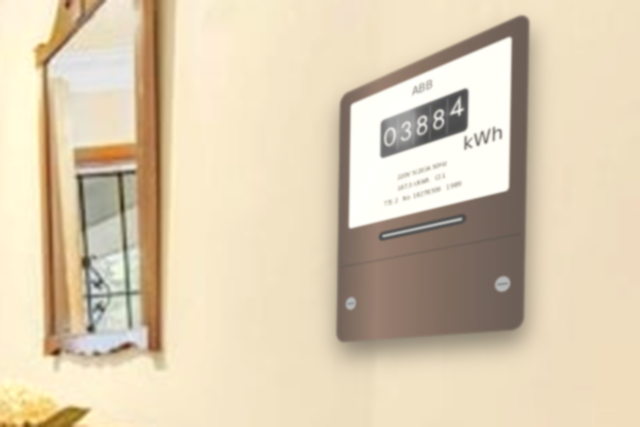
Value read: value=3884 unit=kWh
